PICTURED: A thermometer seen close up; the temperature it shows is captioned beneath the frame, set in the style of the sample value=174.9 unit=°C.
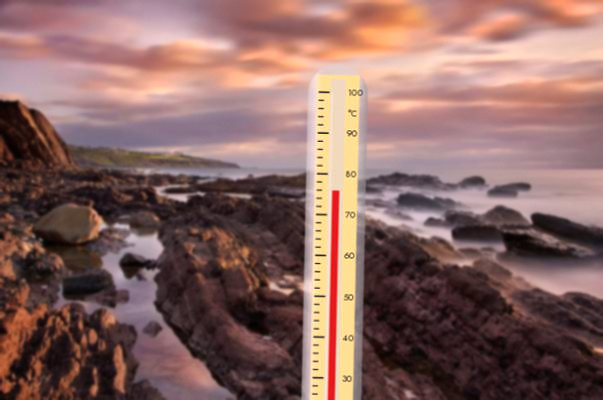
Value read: value=76 unit=°C
